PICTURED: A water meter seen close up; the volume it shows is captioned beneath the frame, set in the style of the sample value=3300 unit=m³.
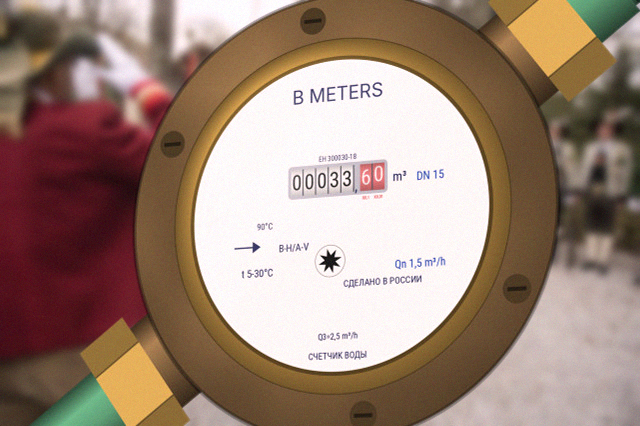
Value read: value=33.60 unit=m³
